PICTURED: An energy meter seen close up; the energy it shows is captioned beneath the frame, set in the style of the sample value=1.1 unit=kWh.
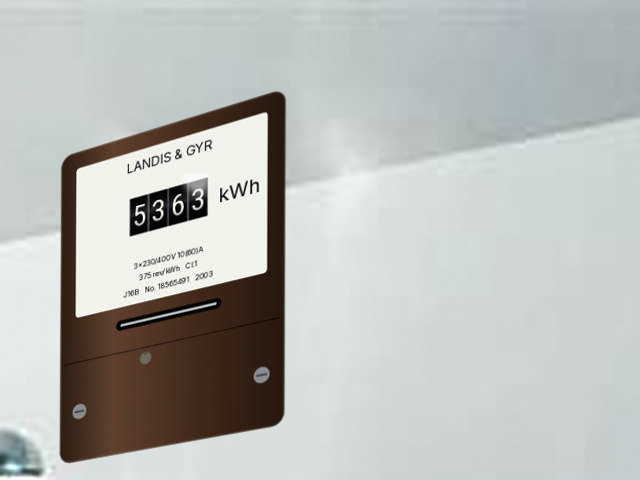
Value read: value=5363 unit=kWh
